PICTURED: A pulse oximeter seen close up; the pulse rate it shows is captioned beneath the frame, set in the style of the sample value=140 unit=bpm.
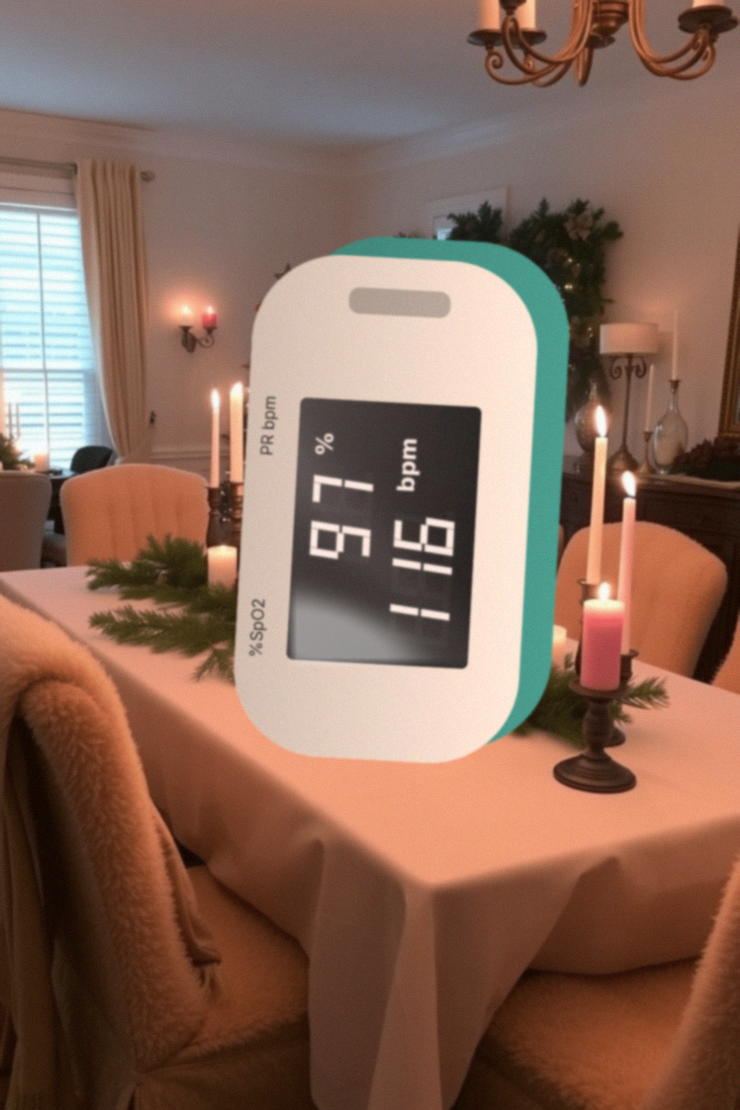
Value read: value=116 unit=bpm
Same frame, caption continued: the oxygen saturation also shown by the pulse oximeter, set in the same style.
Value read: value=97 unit=%
